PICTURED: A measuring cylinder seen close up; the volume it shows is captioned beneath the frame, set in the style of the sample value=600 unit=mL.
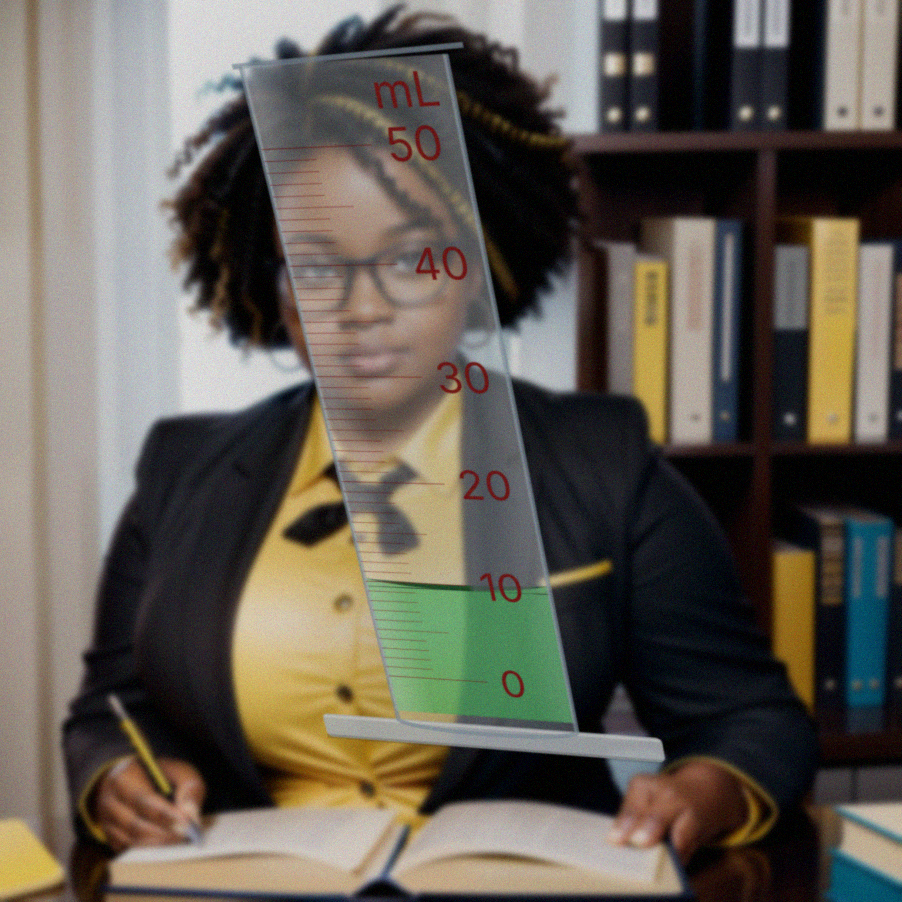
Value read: value=9.5 unit=mL
